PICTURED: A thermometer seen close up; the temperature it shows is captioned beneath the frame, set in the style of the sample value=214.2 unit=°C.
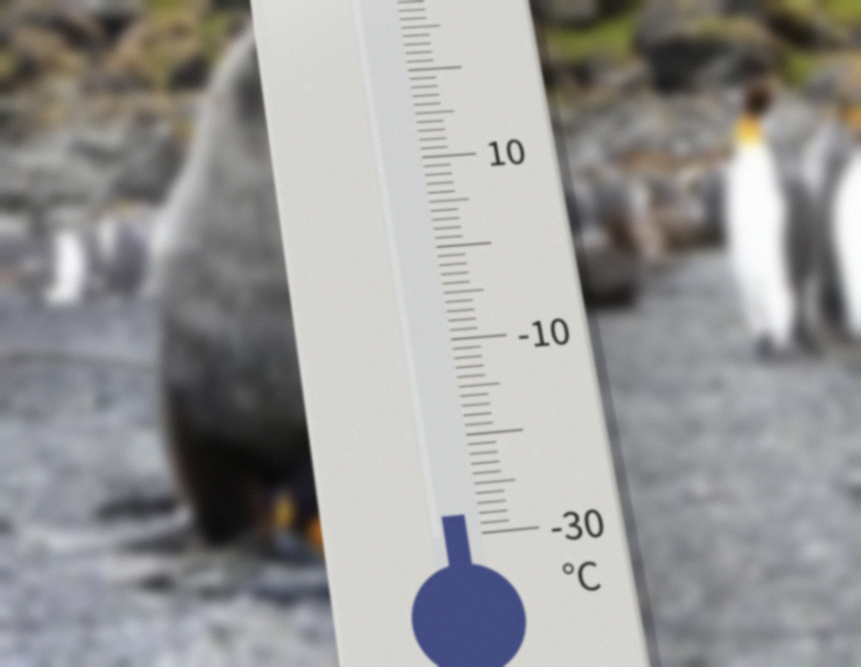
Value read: value=-28 unit=°C
